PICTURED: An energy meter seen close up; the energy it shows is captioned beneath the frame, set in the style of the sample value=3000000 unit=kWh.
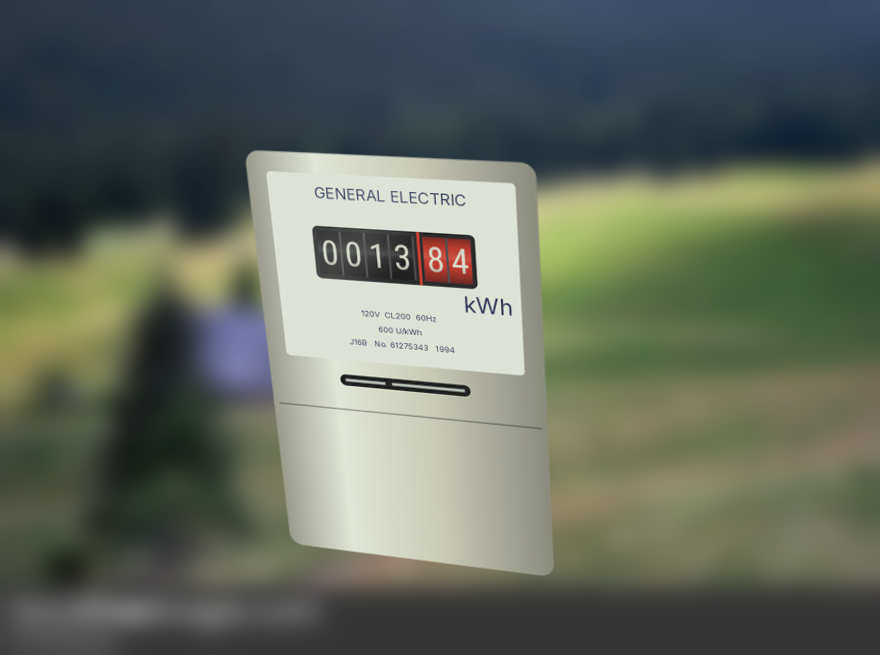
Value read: value=13.84 unit=kWh
